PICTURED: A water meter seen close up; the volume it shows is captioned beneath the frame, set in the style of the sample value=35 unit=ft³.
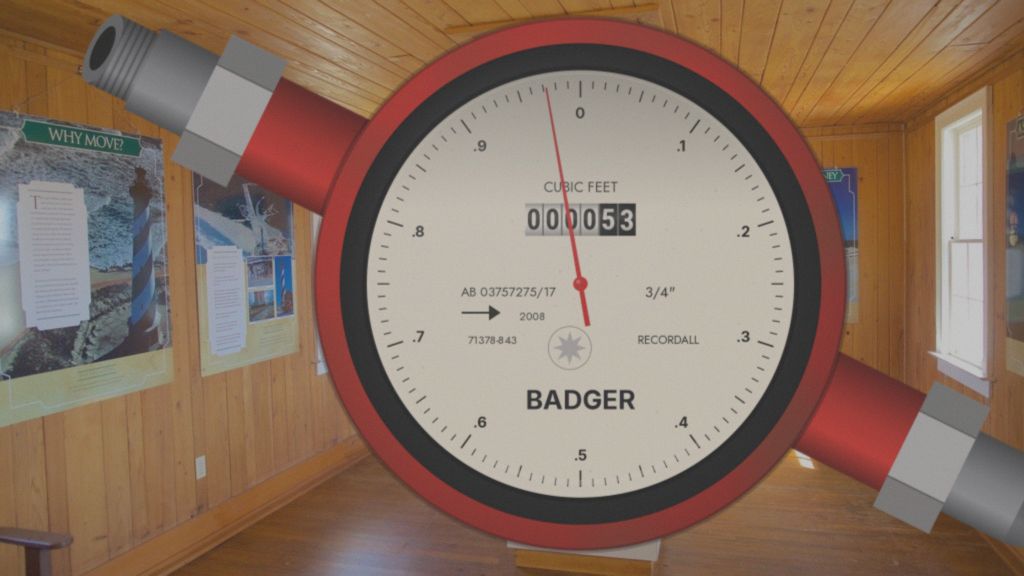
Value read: value=52.97 unit=ft³
